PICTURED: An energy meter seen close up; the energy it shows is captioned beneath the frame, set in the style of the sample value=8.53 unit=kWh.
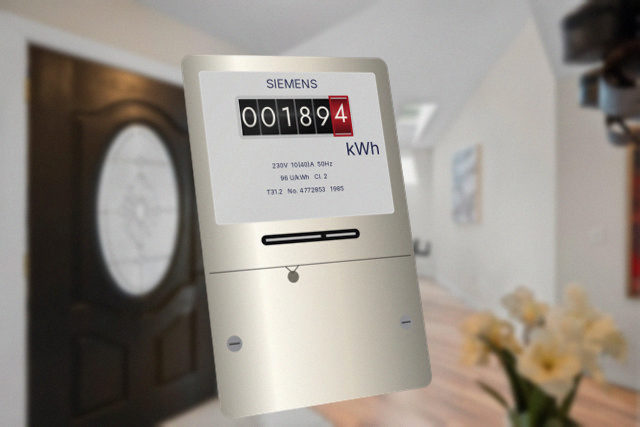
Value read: value=189.4 unit=kWh
